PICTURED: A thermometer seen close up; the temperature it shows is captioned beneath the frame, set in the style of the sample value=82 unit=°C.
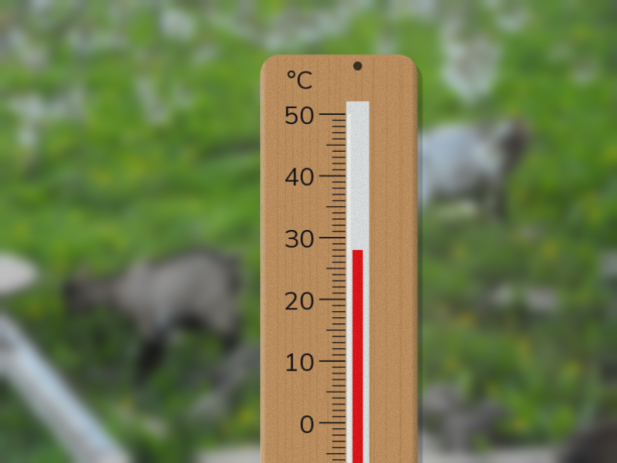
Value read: value=28 unit=°C
